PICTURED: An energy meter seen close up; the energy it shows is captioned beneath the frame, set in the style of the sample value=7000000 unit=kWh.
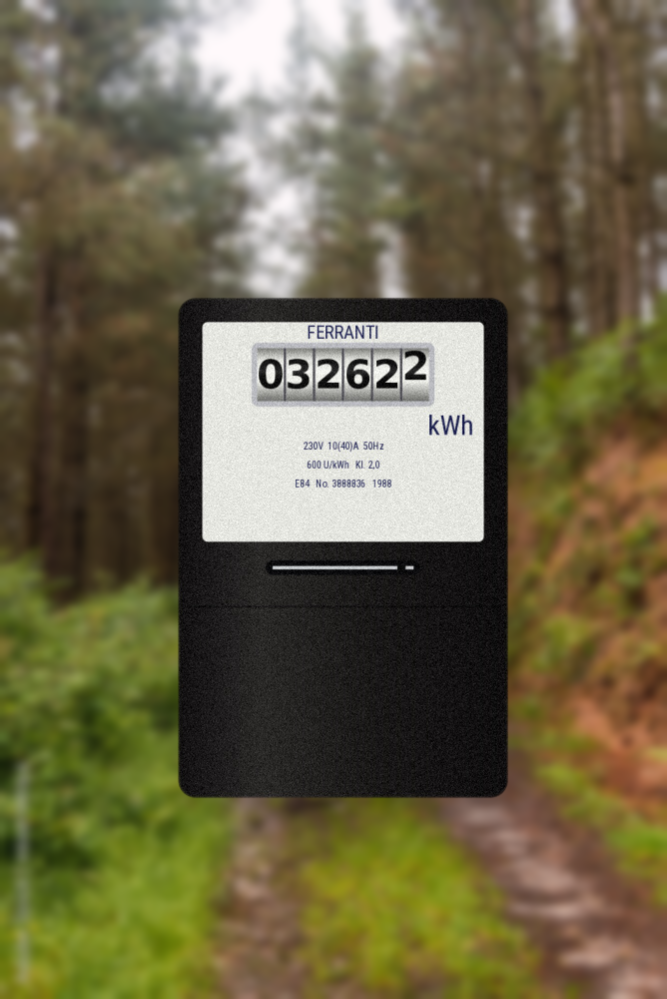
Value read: value=32622 unit=kWh
